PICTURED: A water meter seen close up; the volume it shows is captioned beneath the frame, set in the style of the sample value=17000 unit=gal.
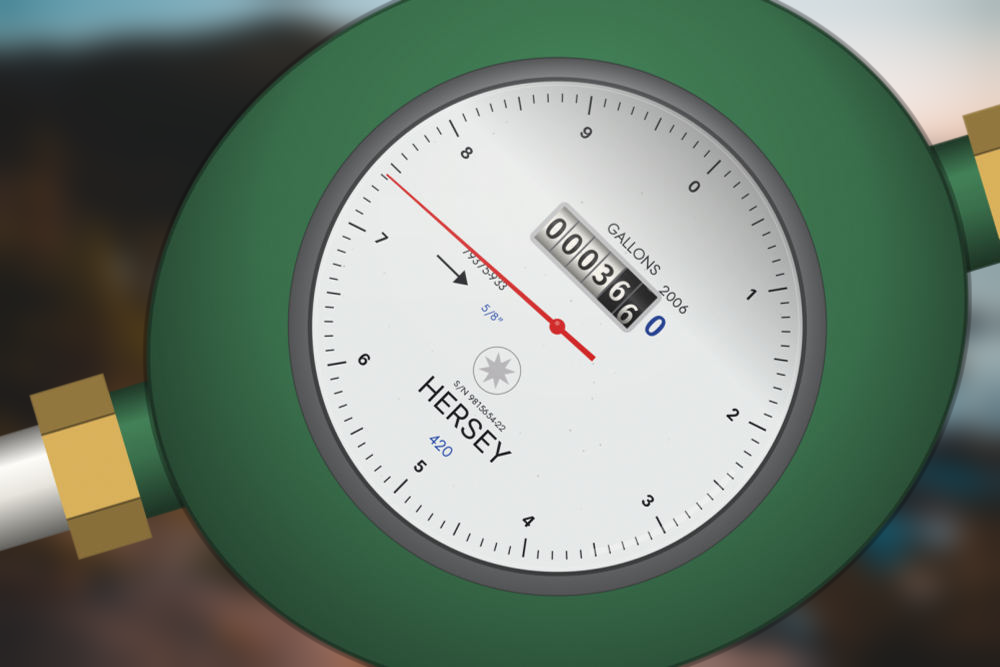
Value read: value=3657.4 unit=gal
